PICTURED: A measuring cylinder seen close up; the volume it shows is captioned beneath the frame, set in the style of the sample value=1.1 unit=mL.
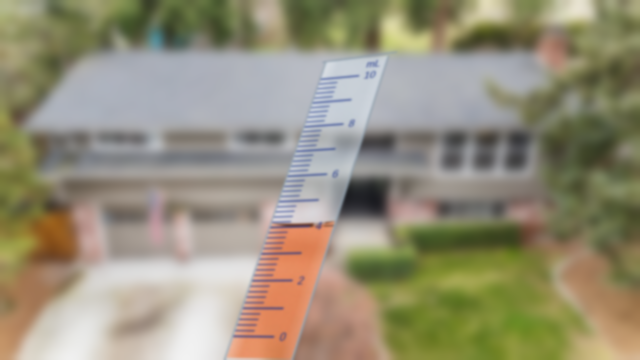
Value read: value=4 unit=mL
